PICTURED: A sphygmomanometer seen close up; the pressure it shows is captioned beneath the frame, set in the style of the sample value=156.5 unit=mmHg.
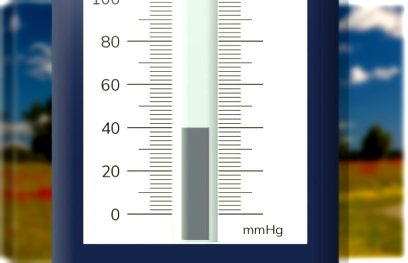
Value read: value=40 unit=mmHg
